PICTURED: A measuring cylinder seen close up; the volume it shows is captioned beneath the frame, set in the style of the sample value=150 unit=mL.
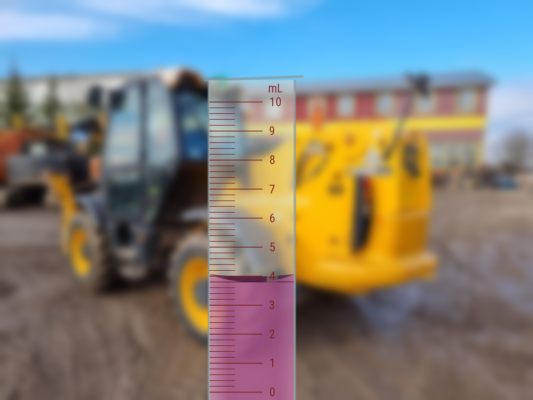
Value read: value=3.8 unit=mL
